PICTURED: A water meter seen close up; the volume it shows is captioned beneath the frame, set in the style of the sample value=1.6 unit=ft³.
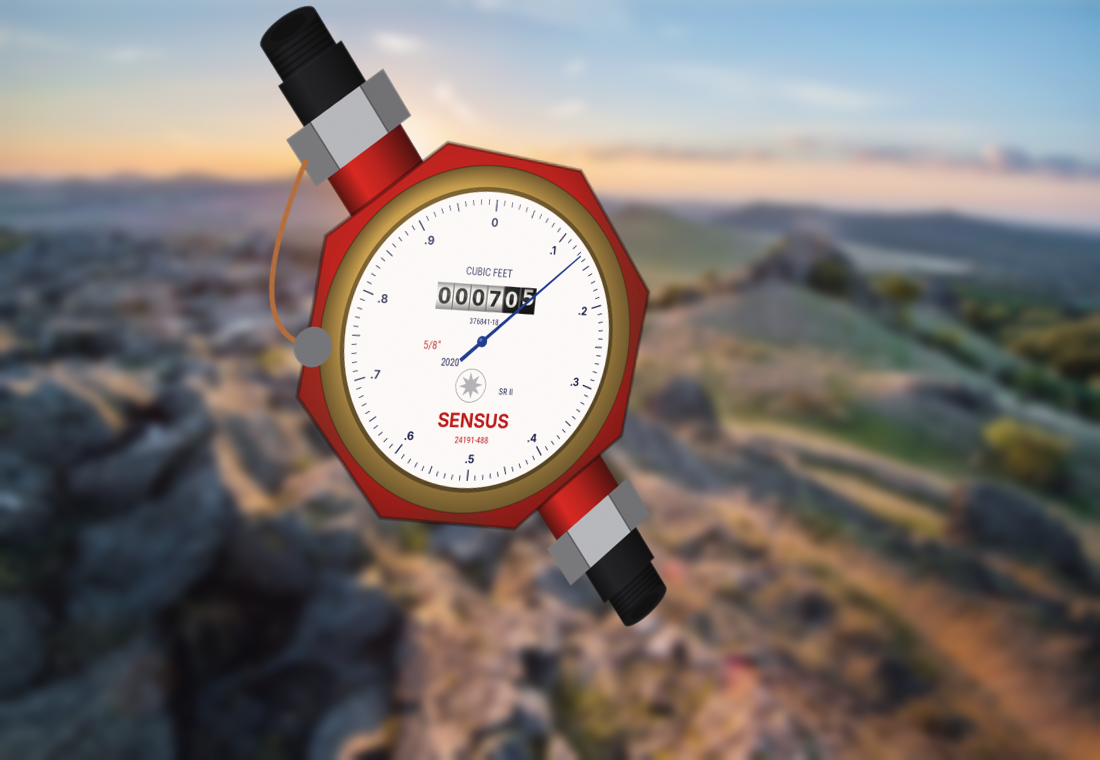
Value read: value=705.13 unit=ft³
